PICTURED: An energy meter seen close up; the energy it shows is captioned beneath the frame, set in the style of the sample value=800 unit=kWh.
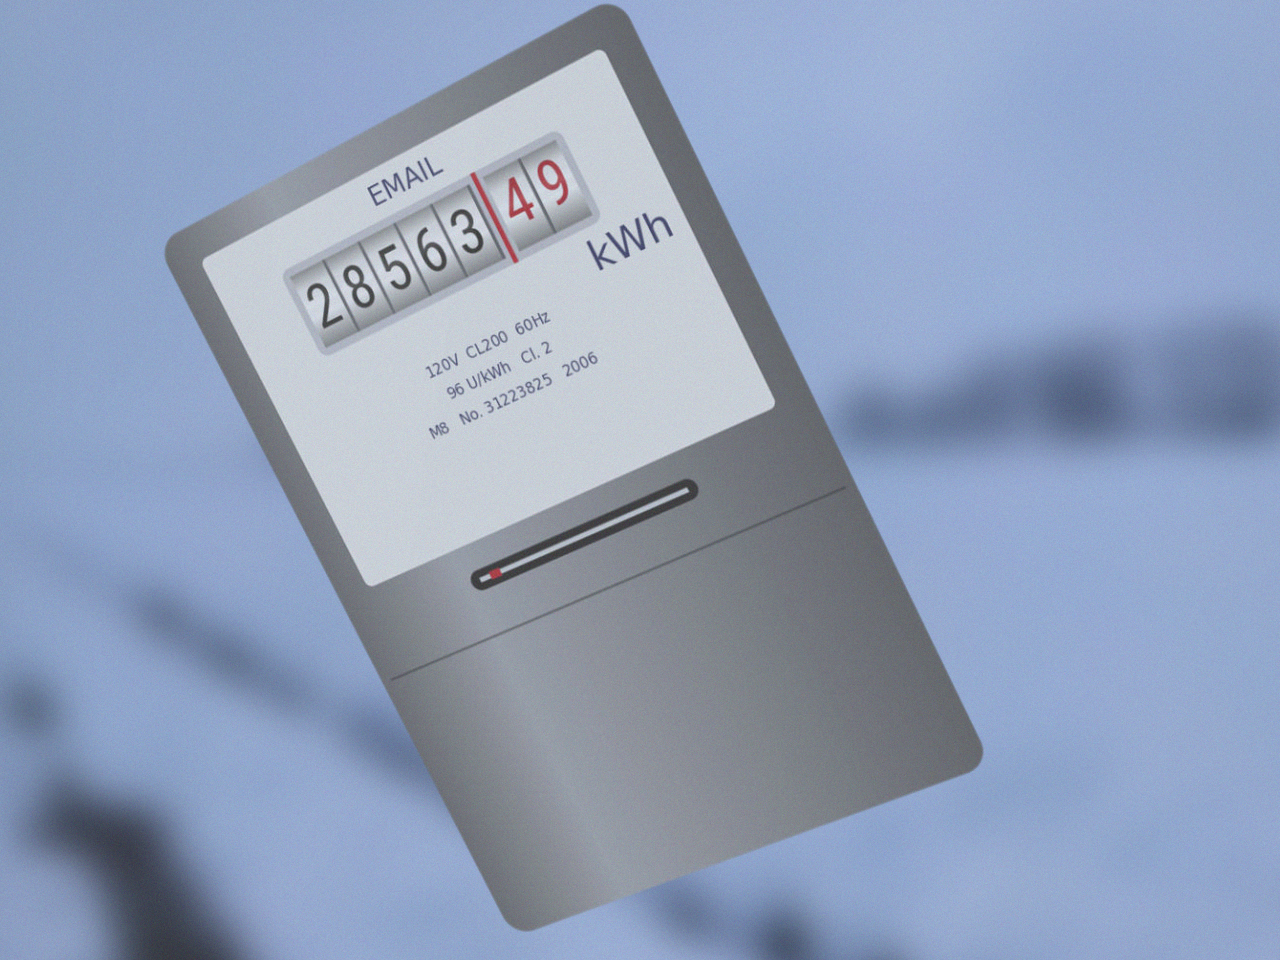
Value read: value=28563.49 unit=kWh
